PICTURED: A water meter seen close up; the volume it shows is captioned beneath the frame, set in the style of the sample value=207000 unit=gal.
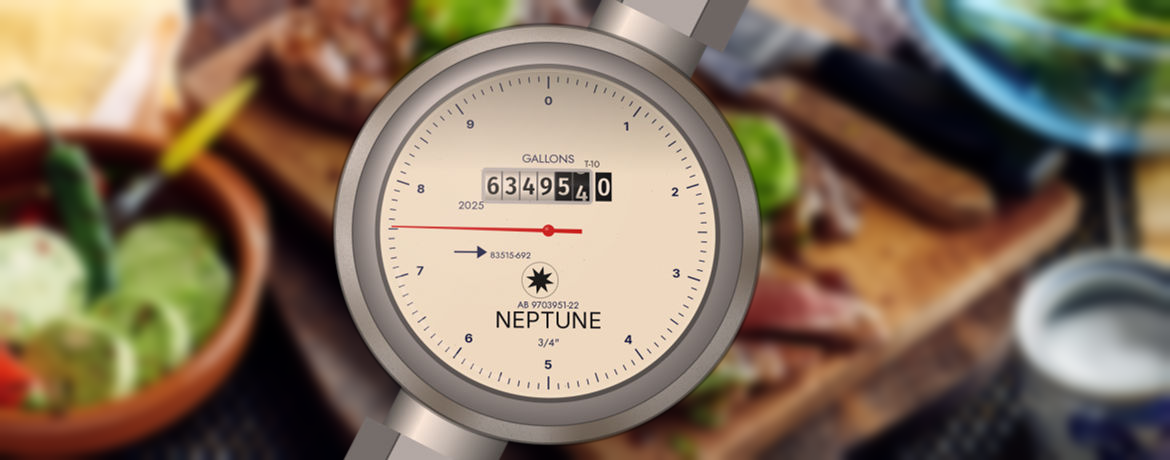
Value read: value=6349537.5 unit=gal
